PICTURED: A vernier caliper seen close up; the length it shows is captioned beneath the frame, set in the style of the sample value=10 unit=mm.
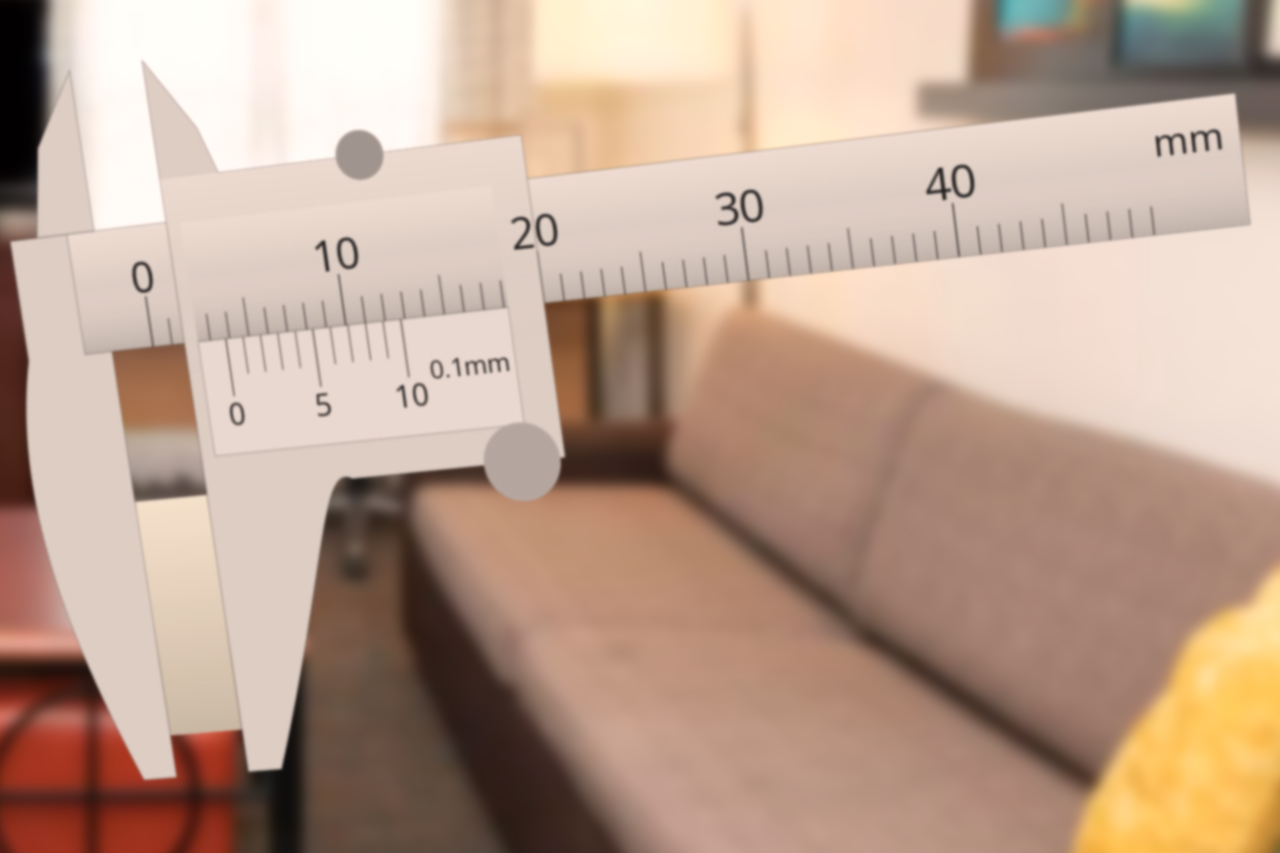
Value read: value=3.8 unit=mm
